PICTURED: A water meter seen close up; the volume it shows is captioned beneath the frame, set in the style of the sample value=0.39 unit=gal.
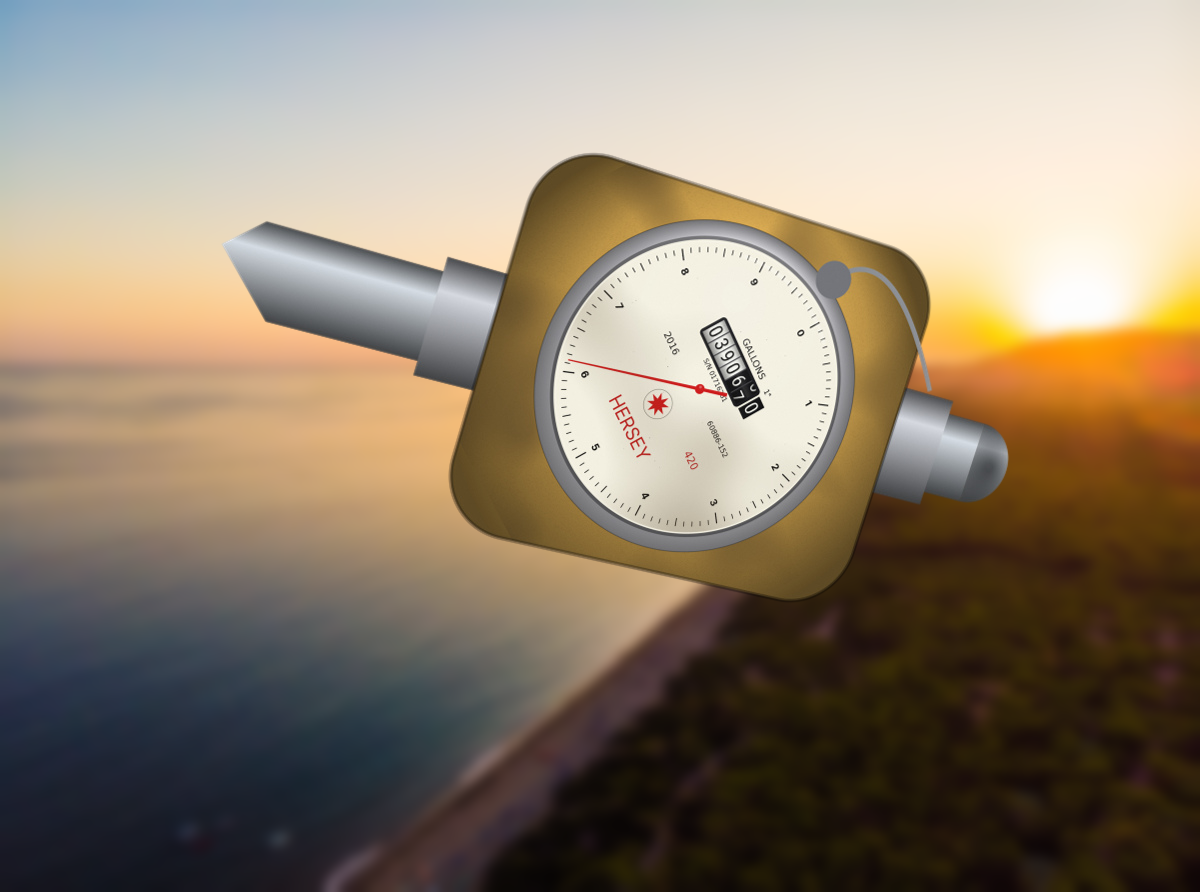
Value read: value=390666.1 unit=gal
